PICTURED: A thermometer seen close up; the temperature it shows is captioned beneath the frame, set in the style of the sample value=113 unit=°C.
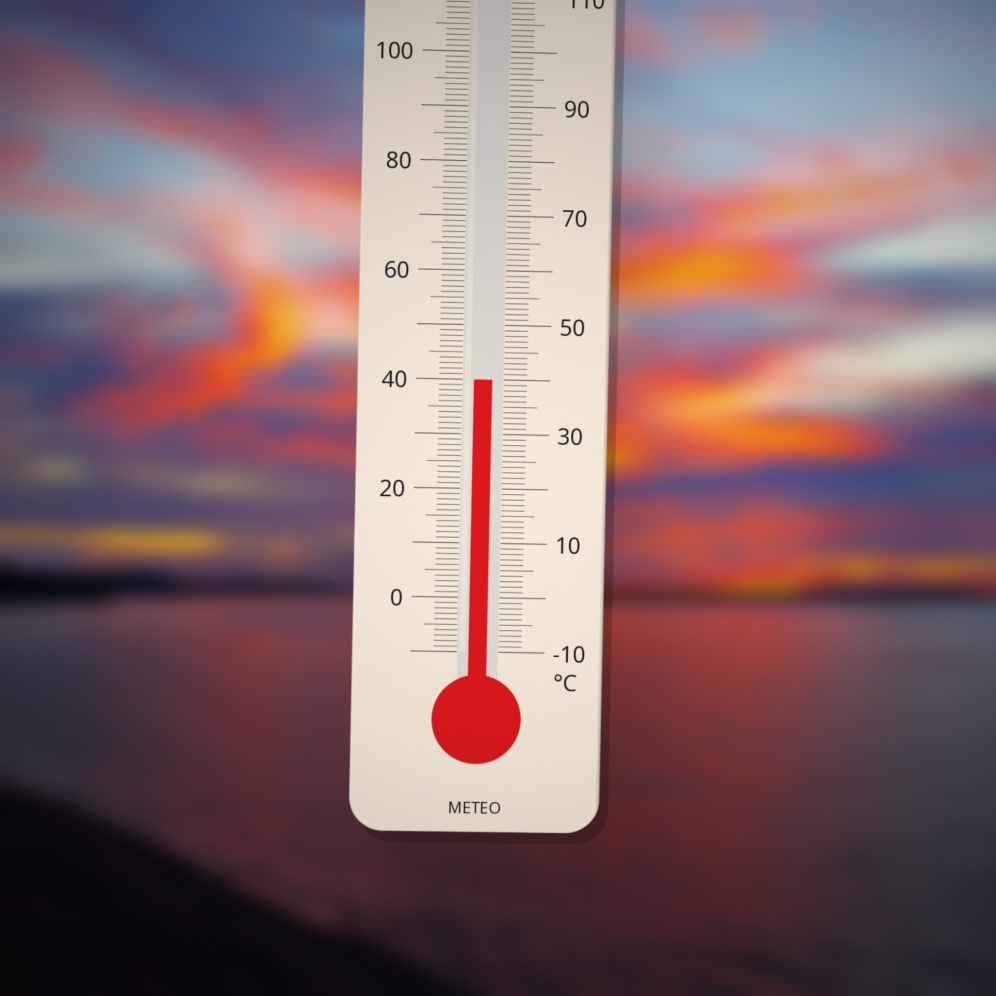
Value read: value=40 unit=°C
